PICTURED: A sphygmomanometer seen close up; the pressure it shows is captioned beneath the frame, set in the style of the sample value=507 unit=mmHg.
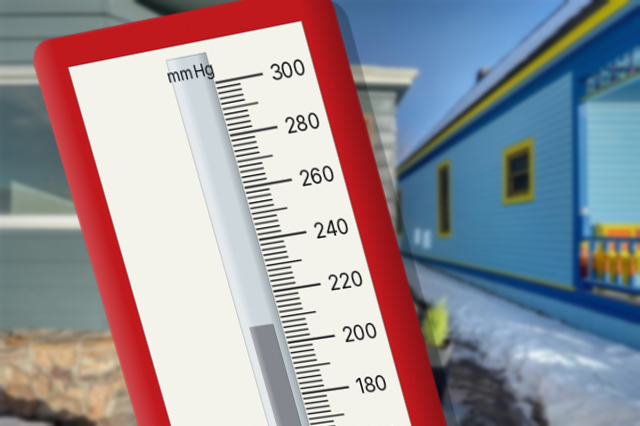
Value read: value=208 unit=mmHg
